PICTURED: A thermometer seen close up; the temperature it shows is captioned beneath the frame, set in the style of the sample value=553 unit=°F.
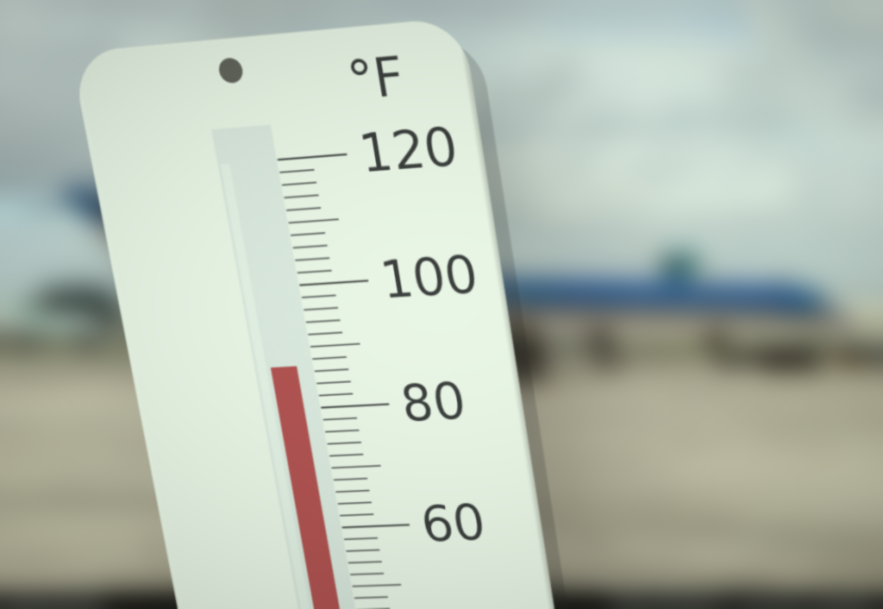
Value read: value=87 unit=°F
